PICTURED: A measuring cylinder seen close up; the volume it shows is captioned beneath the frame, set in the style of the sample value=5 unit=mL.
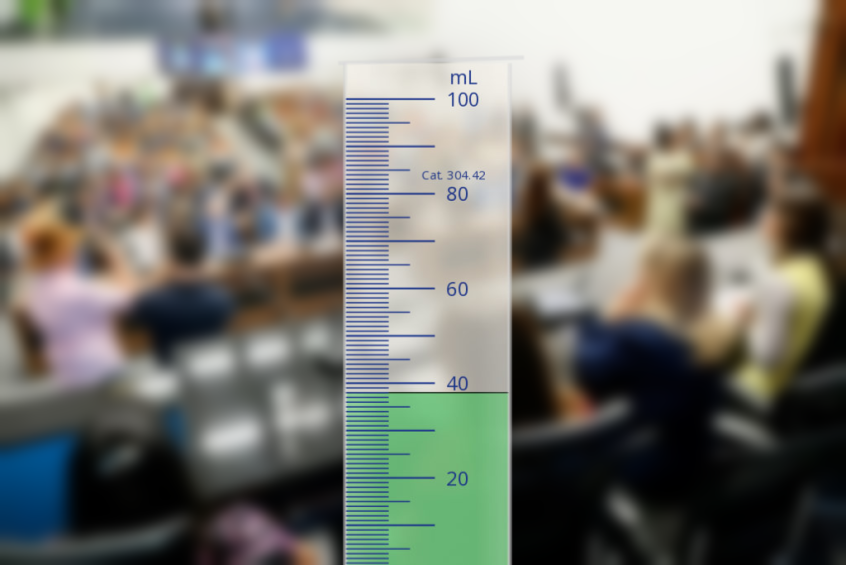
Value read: value=38 unit=mL
